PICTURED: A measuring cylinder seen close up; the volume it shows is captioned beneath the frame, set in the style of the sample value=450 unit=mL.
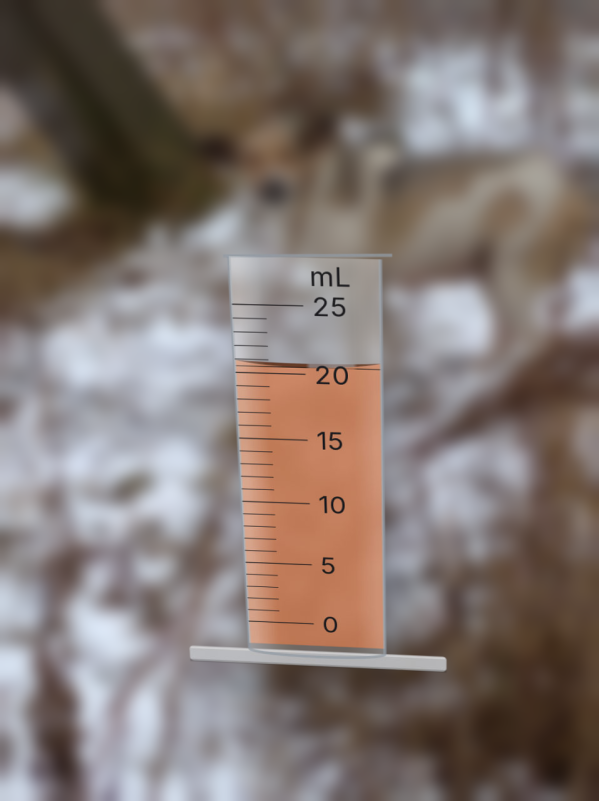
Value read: value=20.5 unit=mL
